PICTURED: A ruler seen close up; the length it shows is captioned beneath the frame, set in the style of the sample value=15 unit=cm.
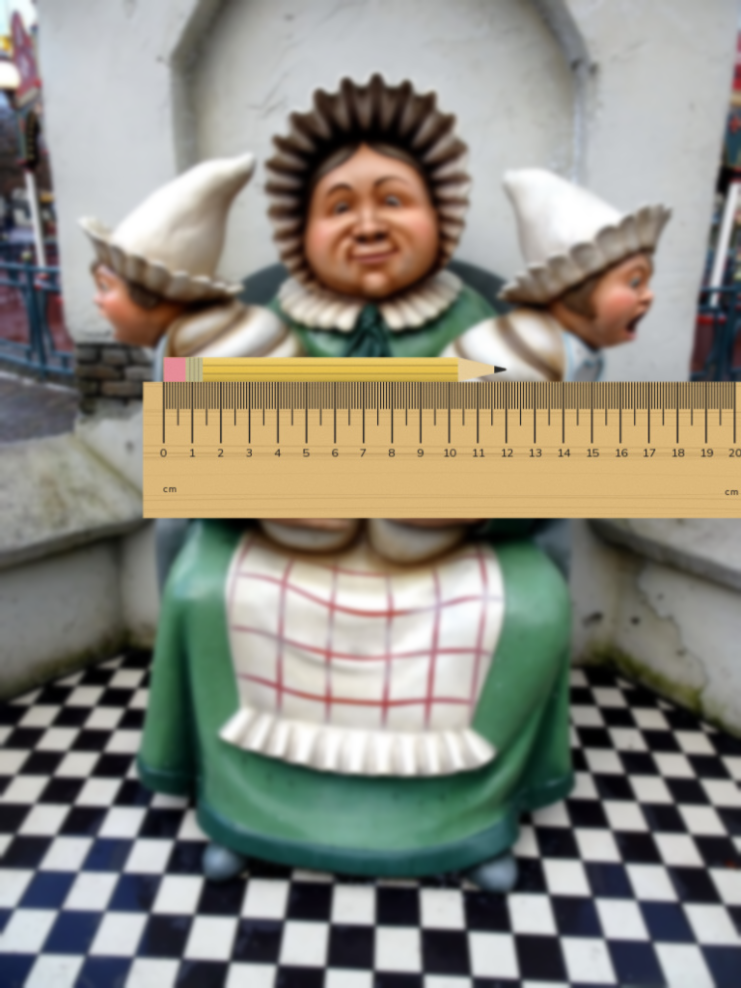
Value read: value=12 unit=cm
